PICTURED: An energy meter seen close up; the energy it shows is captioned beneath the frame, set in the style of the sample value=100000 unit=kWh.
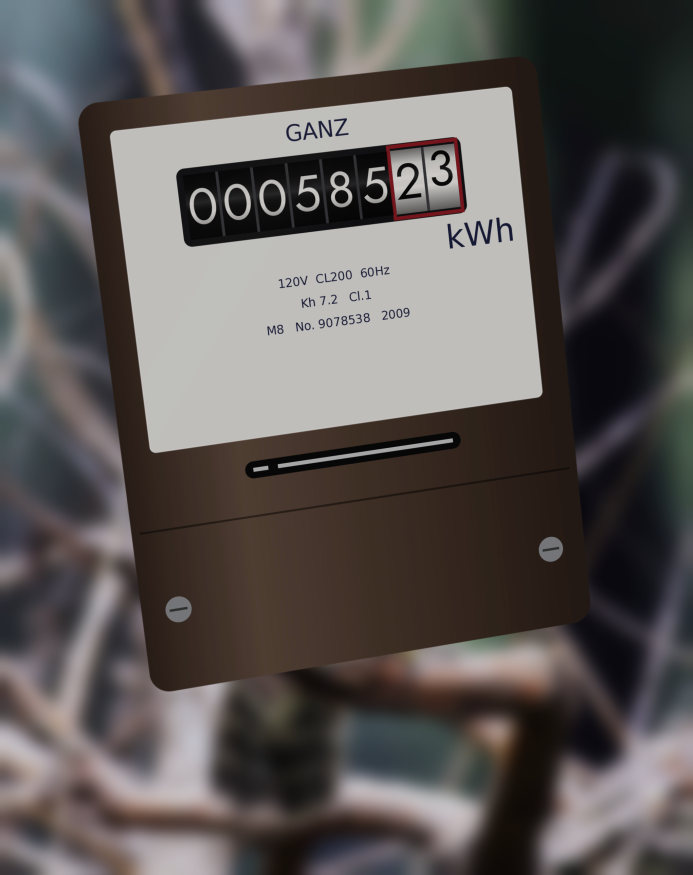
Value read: value=585.23 unit=kWh
